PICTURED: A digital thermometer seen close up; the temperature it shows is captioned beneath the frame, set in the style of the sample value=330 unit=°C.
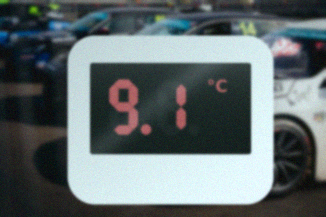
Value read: value=9.1 unit=°C
